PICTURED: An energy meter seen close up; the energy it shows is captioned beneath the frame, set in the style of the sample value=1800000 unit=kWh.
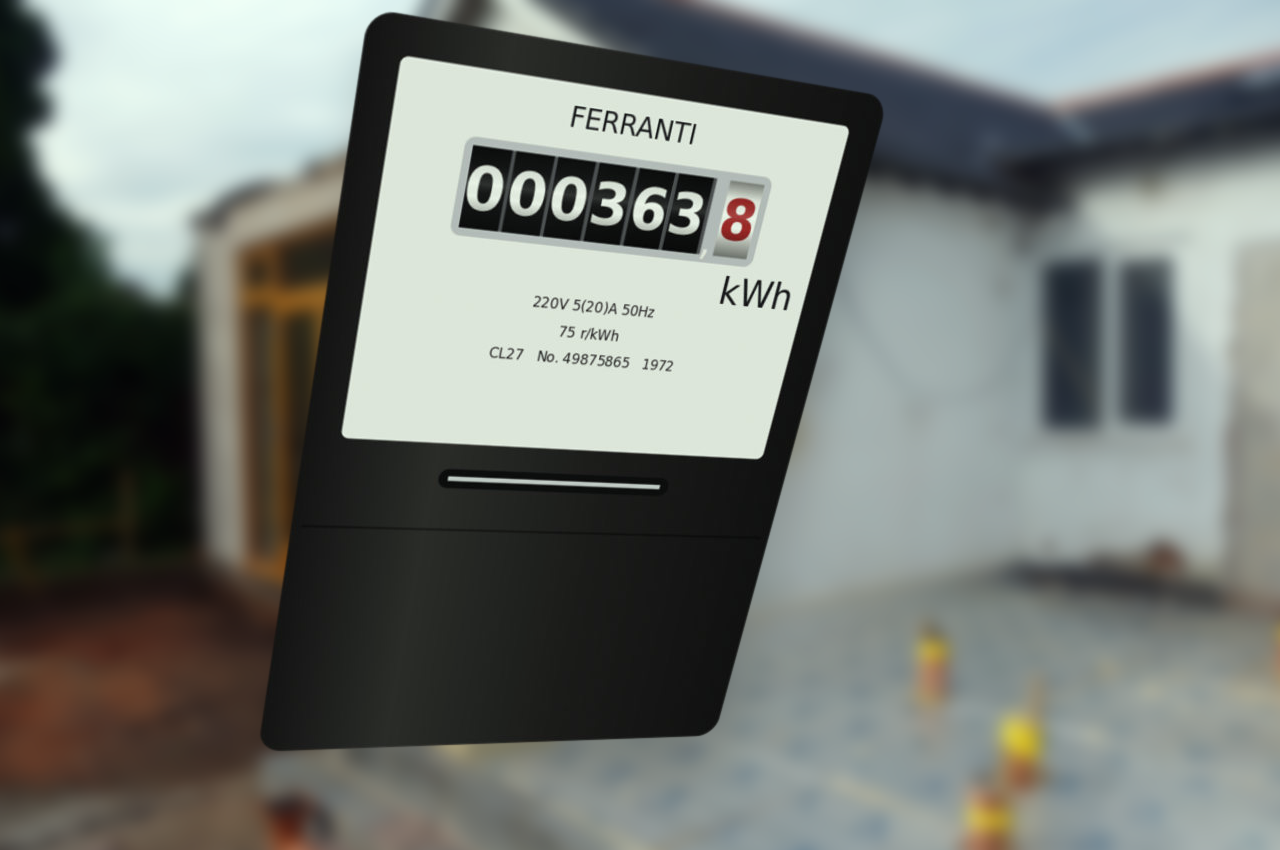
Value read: value=363.8 unit=kWh
